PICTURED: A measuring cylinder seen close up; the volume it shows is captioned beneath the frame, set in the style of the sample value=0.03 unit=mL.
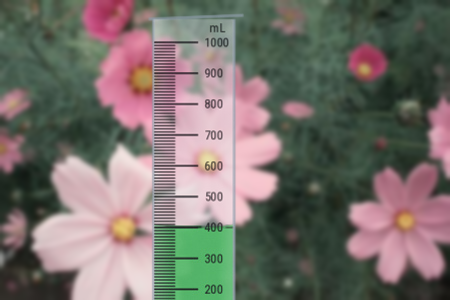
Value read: value=400 unit=mL
